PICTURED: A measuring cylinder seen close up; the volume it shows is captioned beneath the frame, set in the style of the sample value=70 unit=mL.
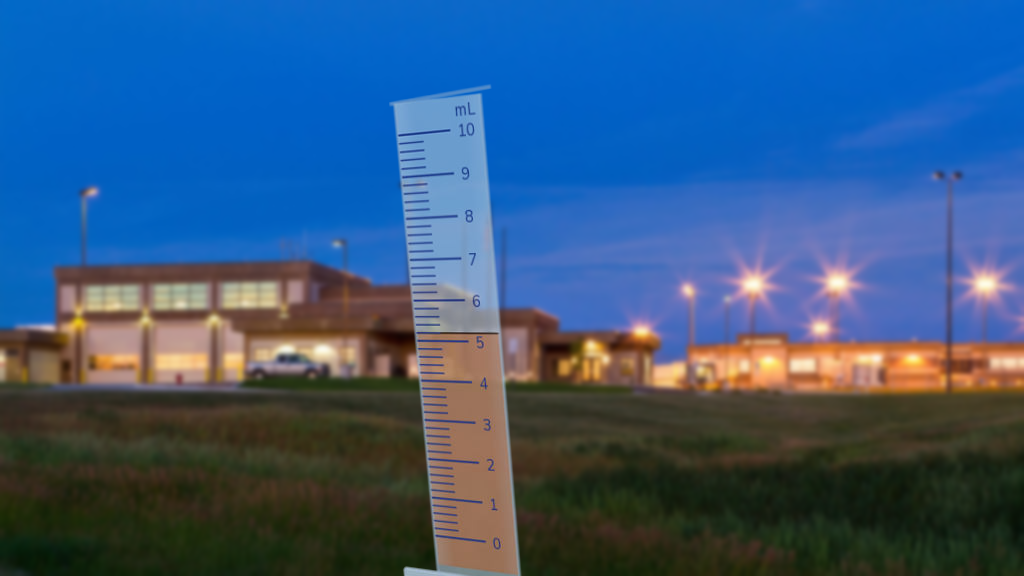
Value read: value=5.2 unit=mL
